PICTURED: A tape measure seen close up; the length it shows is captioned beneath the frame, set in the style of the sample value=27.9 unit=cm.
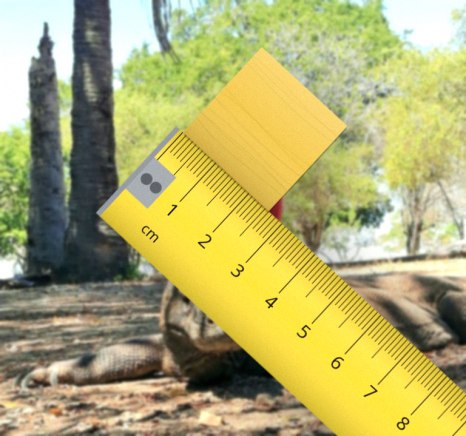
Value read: value=2.6 unit=cm
